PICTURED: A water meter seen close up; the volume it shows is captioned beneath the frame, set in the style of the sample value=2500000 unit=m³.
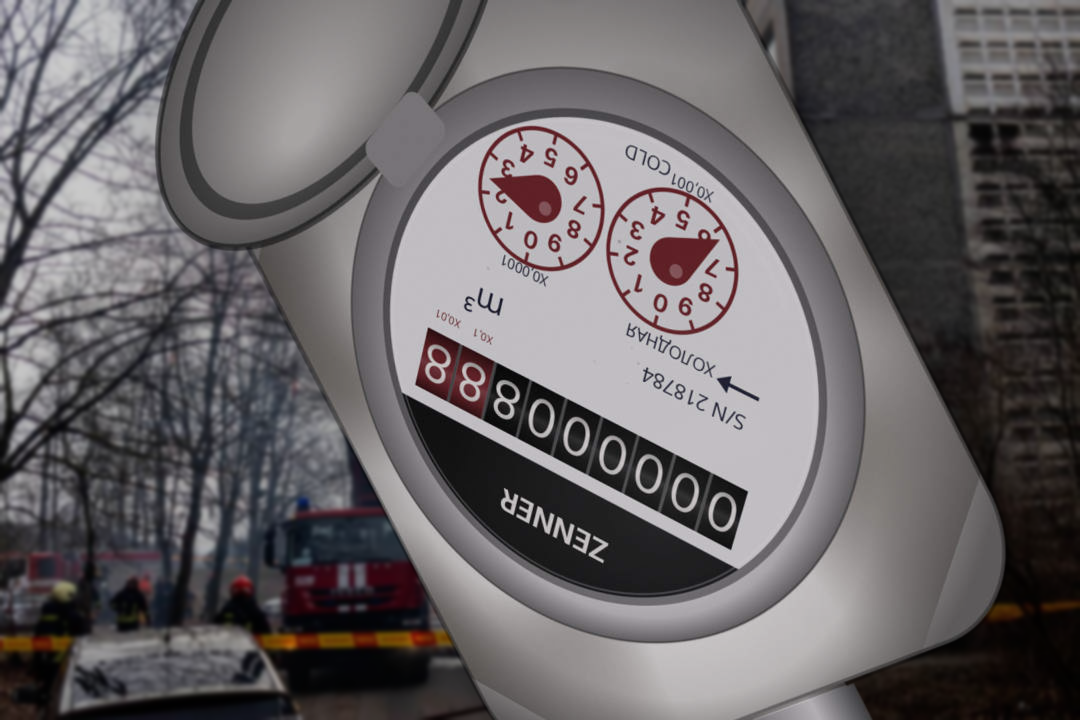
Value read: value=8.8862 unit=m³
